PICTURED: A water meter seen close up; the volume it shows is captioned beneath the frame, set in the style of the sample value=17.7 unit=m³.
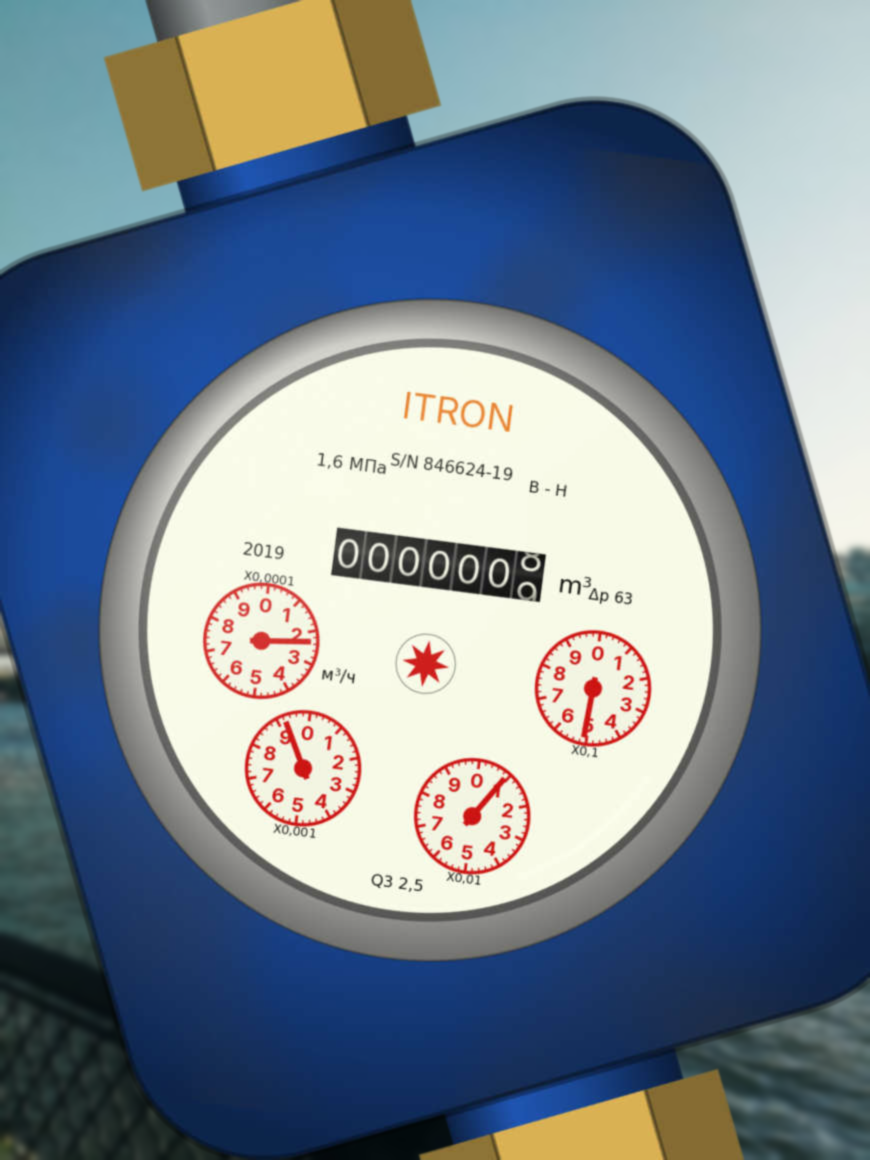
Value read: value=8.5092 unit=m³
